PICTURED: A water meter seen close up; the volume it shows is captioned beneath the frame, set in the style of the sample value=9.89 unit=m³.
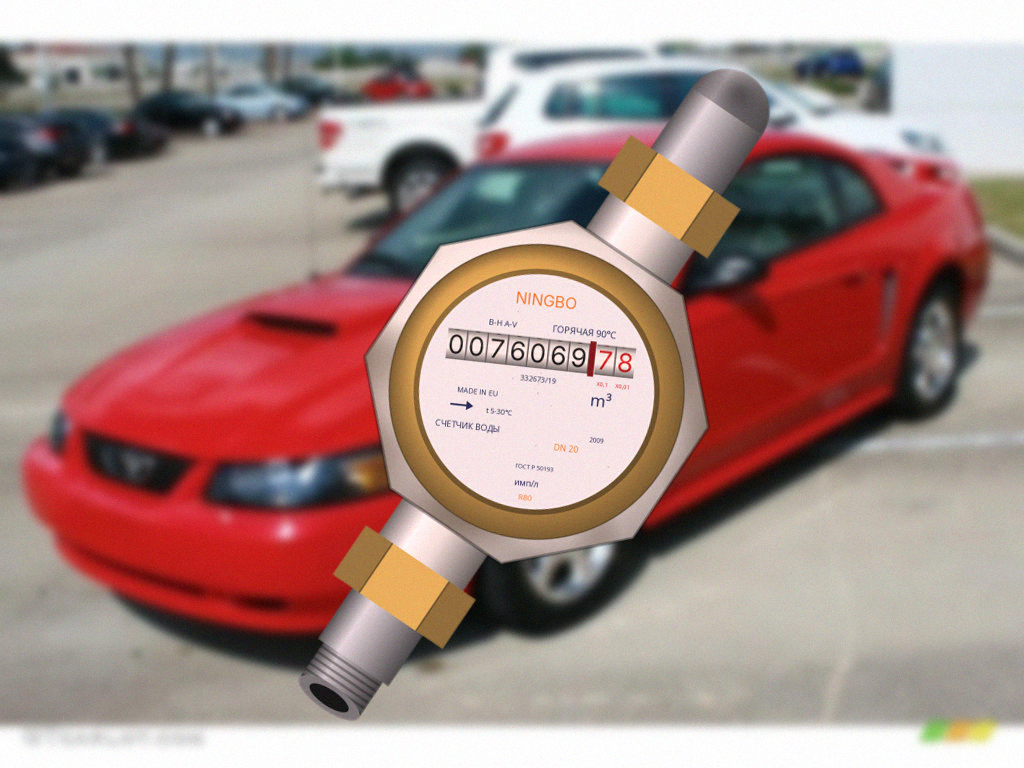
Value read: value=76069.78 unit=m³
